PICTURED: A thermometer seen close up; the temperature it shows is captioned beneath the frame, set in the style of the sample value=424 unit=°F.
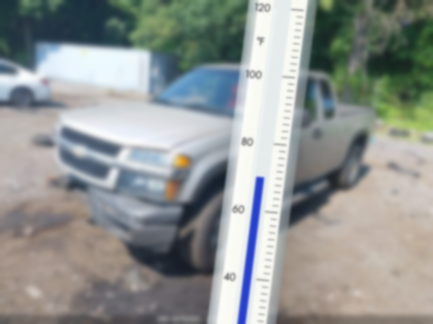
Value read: value=70 unit=°F
